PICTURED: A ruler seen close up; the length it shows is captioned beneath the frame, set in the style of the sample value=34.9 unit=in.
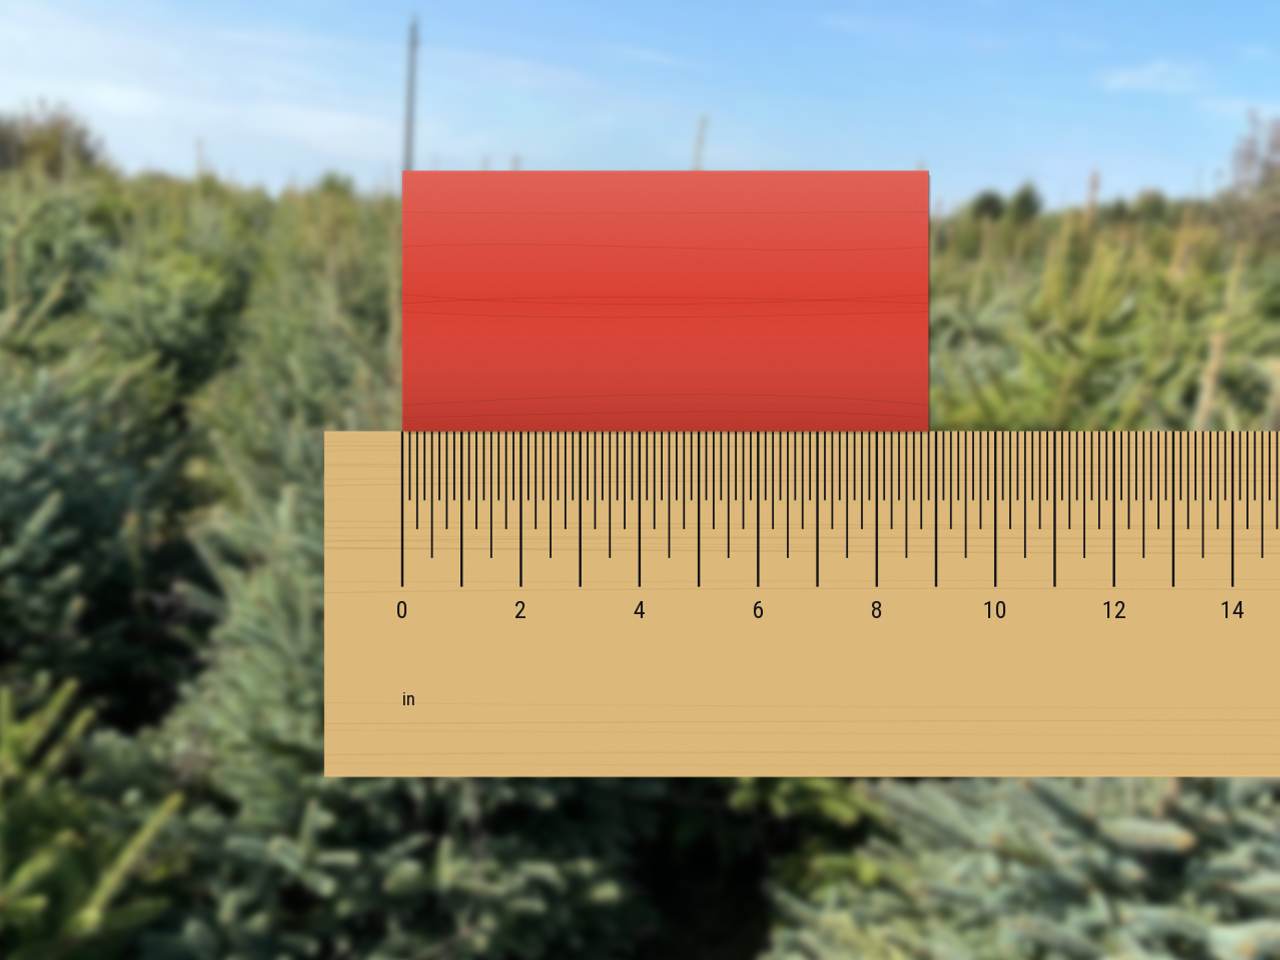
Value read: value=8.875 unit=in
